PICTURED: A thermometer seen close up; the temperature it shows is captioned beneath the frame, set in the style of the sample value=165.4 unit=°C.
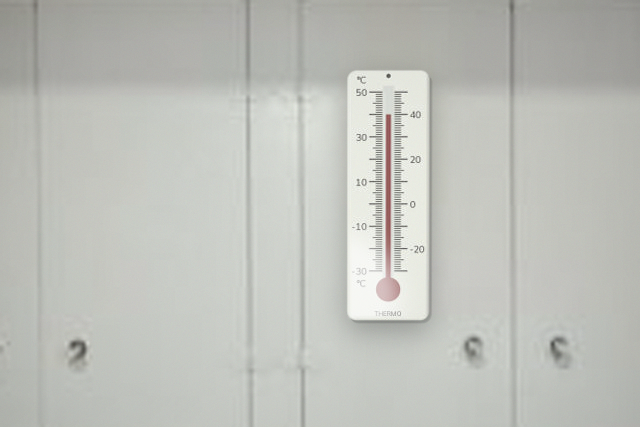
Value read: value=40 unit=°C
